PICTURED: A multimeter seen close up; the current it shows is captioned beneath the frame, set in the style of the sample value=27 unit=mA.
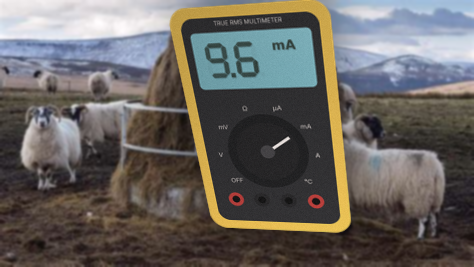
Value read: value=9.6 unit=mA
